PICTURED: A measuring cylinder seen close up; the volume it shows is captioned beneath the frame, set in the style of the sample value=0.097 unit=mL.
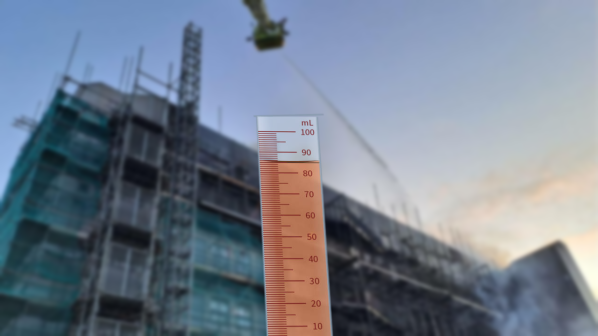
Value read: value=85 unit=mL
